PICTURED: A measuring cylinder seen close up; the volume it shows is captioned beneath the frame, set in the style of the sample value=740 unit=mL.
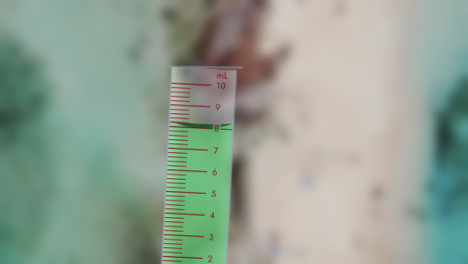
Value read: value=8 unit=mL
